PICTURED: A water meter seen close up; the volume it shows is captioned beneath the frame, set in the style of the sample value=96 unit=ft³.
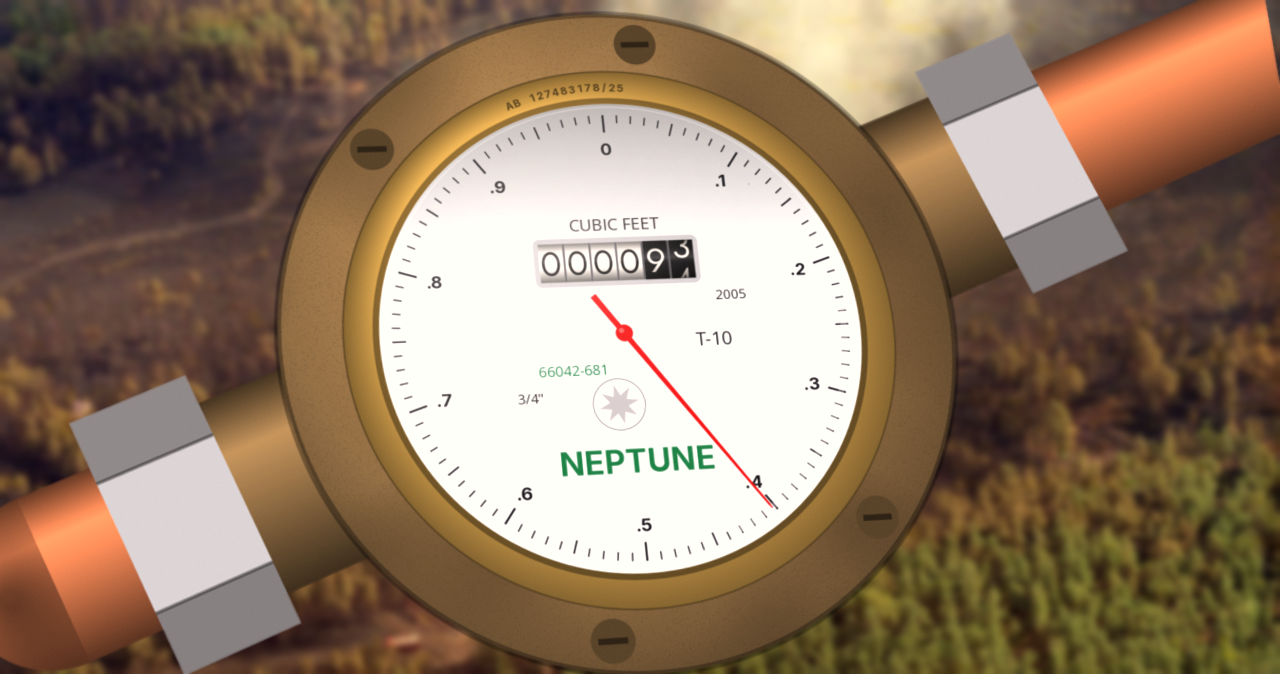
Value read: value=93.40 unit=ft³
